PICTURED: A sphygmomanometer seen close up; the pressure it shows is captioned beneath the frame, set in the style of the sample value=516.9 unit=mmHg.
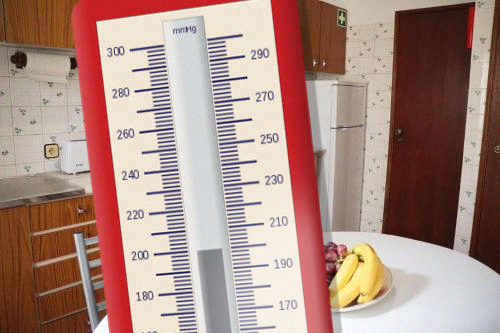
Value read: value=200 unit=mmHg
